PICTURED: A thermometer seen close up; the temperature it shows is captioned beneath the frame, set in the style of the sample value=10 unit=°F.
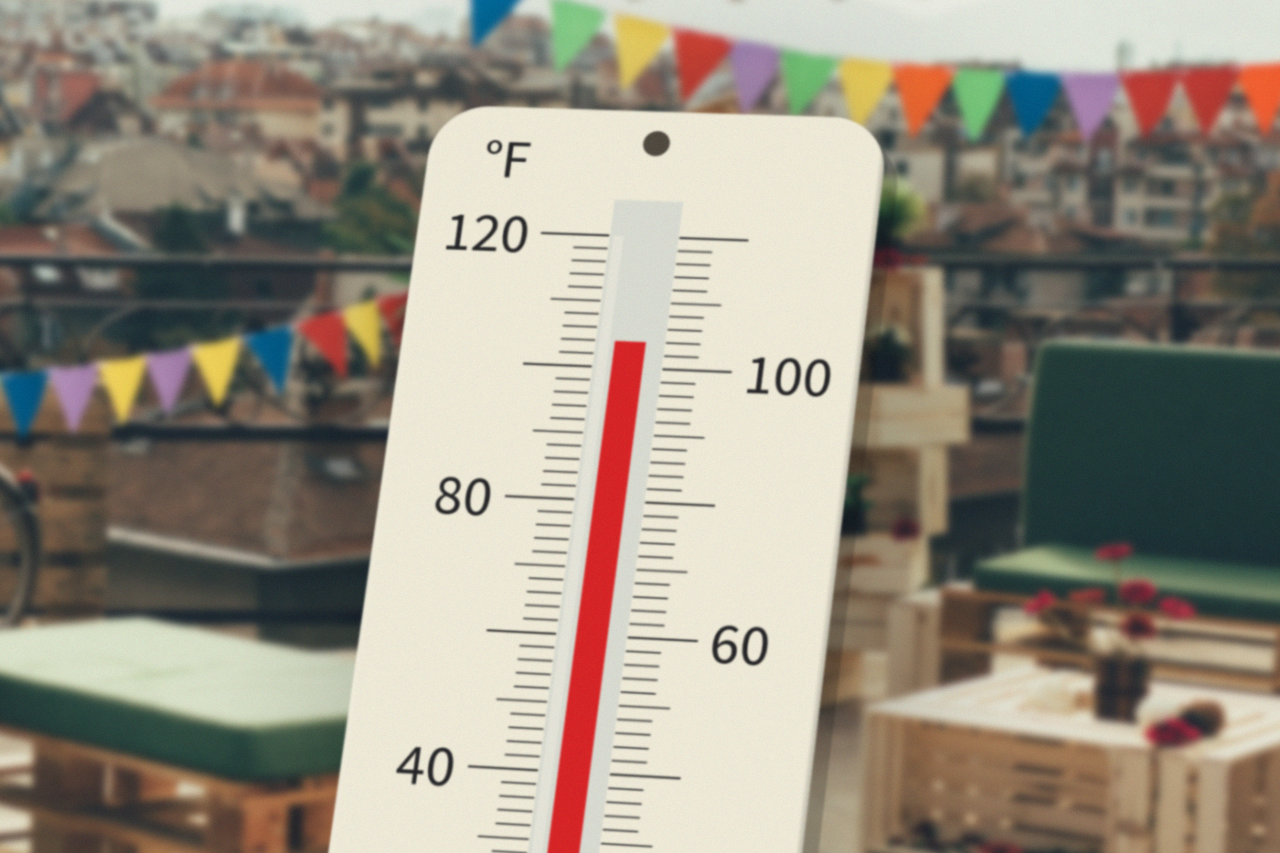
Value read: value=104 unit=°F
